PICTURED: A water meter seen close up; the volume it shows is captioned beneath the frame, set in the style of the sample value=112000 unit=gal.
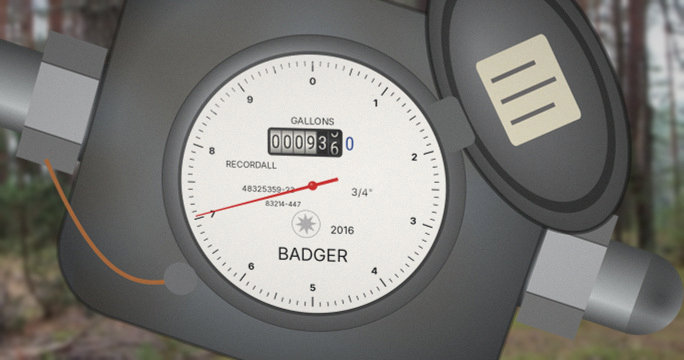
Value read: value=9357.0 unit=gal
